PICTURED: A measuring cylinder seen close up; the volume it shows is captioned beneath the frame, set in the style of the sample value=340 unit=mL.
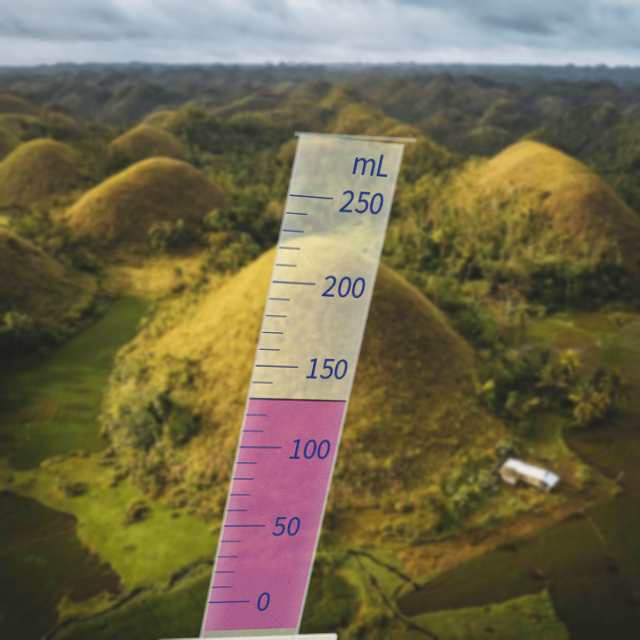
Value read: value=130 unit=mL
